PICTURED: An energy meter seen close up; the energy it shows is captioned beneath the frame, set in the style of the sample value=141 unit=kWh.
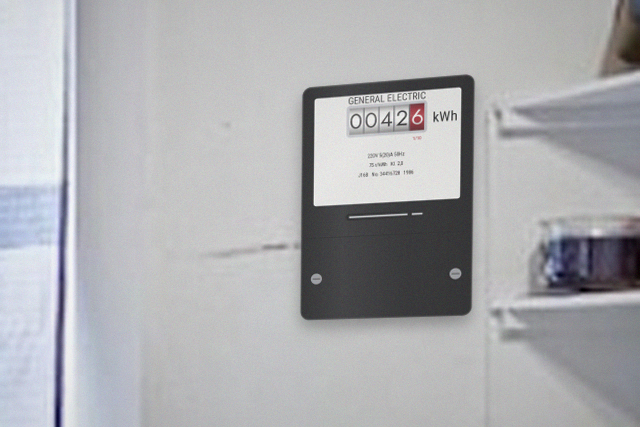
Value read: value=42.6 unit=kWh
